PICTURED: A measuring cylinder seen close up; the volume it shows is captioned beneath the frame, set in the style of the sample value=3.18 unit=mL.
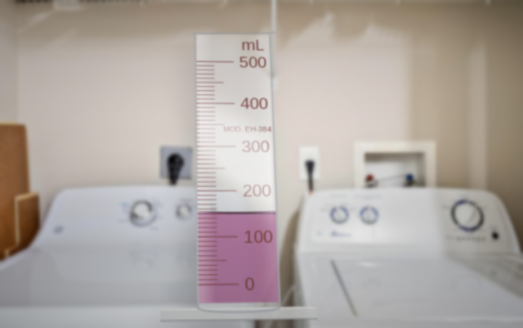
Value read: value=150 unit=mL
